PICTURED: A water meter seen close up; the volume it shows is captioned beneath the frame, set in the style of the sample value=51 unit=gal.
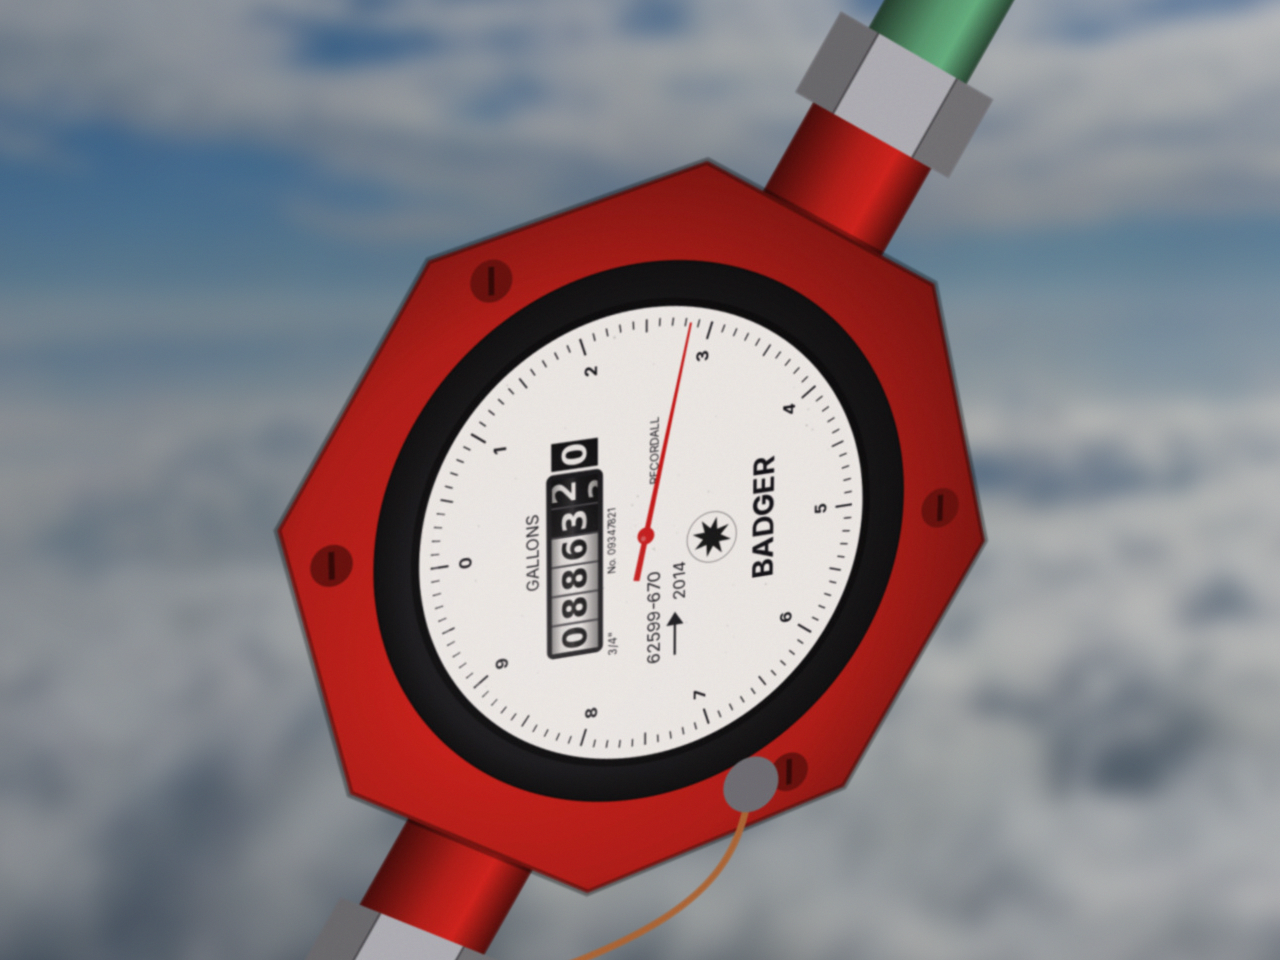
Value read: value=886322.8 unit=gal
